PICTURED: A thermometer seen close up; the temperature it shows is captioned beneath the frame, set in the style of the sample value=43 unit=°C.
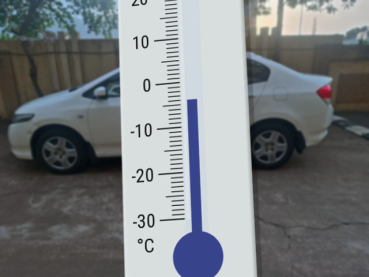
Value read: value=-4 unit=°C
